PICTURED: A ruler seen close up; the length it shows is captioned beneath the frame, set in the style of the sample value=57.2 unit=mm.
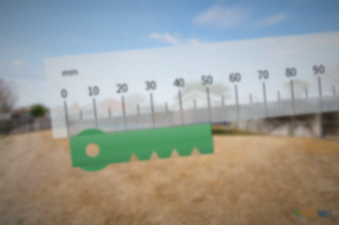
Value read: value=50 unit=mm
